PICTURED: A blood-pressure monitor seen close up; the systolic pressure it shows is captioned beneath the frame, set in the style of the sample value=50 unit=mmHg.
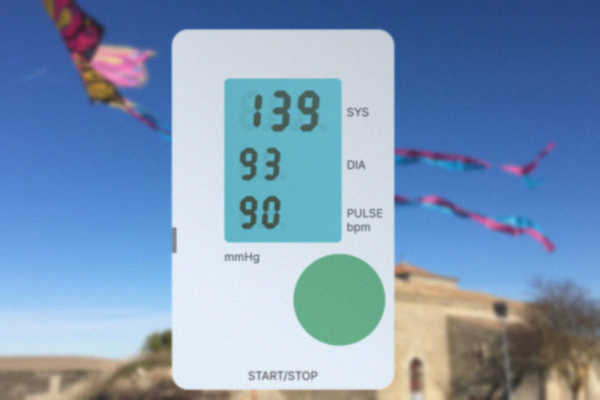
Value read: value=139 unit=mmHg
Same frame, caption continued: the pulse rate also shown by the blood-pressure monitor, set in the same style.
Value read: value=90 unit=bpm
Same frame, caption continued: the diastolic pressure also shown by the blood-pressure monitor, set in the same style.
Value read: value=93 unit=mmHg
